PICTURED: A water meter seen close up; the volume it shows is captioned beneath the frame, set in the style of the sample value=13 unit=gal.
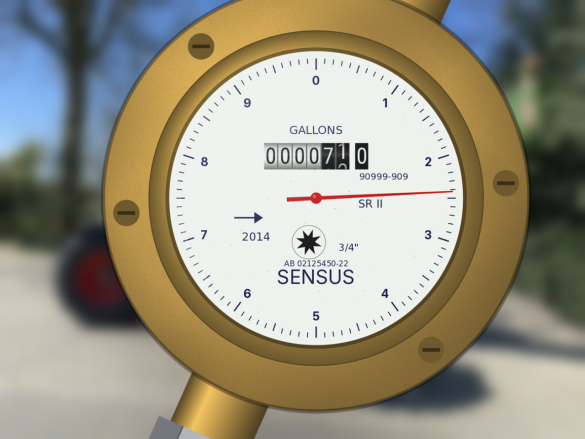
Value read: value=712.4 unit=gal
